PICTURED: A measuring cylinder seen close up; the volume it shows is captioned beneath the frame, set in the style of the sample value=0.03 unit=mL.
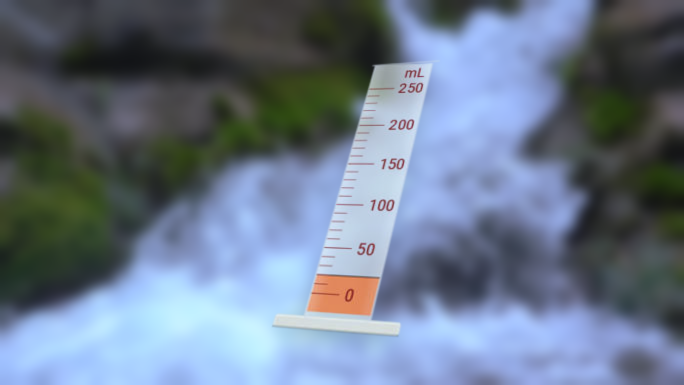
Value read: value=20 unit=mL
